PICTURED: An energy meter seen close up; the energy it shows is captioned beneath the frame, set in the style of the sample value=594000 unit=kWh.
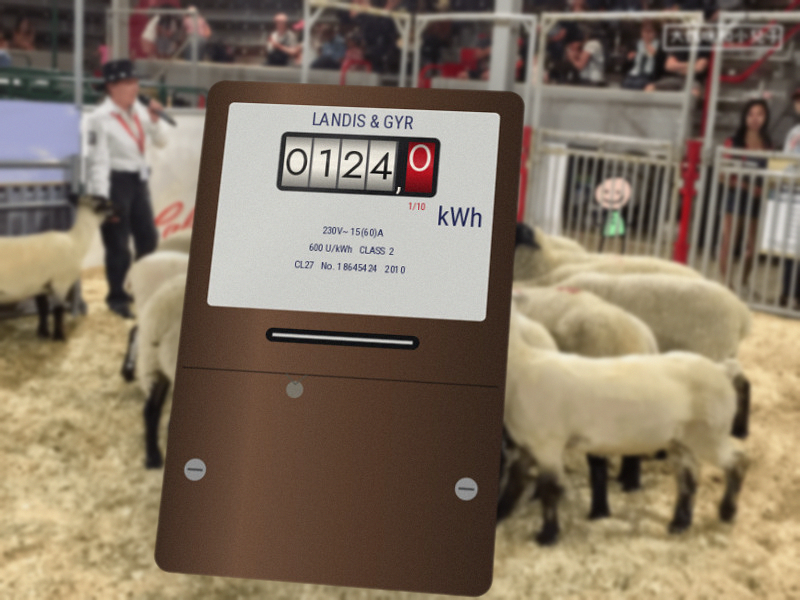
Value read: value=124.0 unit=kWh
